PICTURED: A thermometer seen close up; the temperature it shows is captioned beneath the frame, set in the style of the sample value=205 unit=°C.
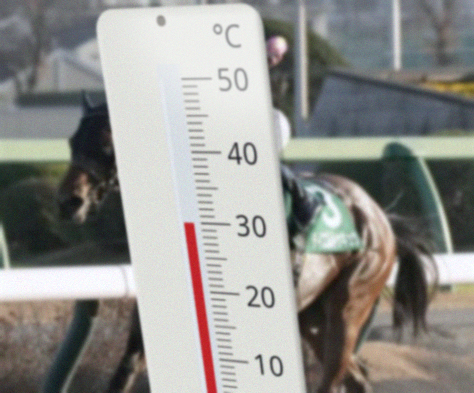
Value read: value=30 unit=°C
